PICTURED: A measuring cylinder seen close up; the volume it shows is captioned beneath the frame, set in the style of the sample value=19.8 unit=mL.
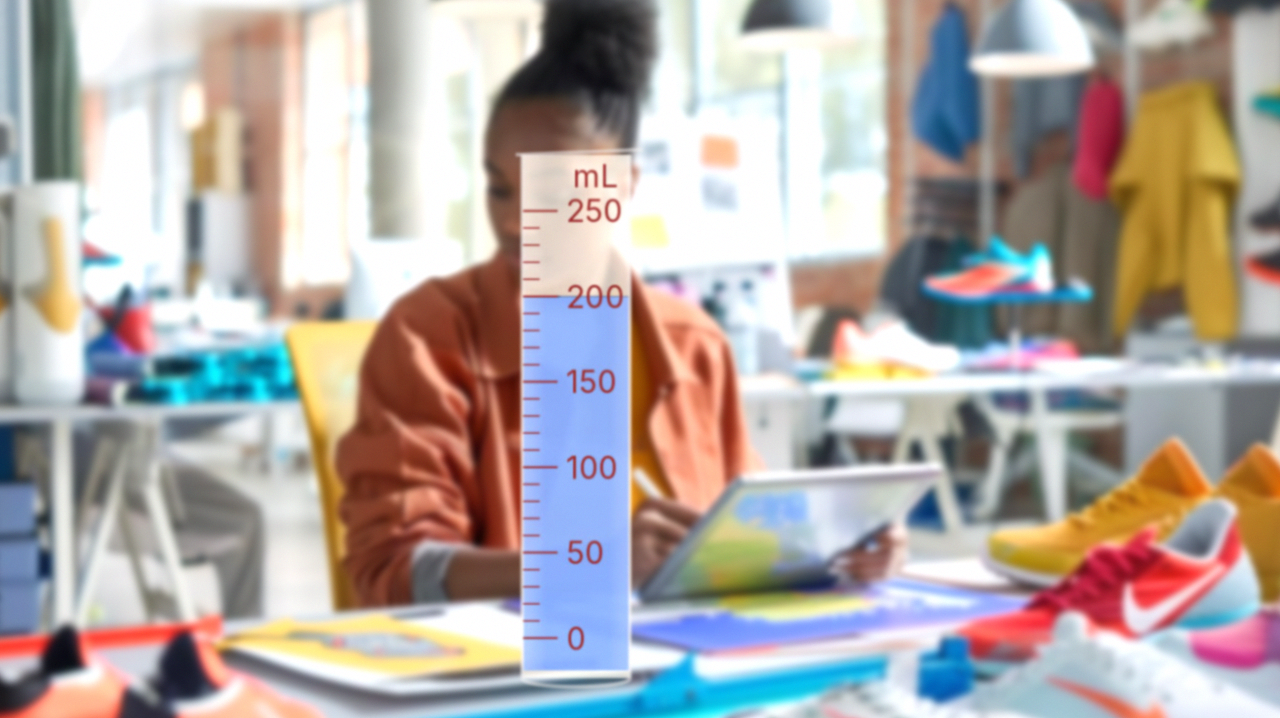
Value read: value=200 unit=mL
